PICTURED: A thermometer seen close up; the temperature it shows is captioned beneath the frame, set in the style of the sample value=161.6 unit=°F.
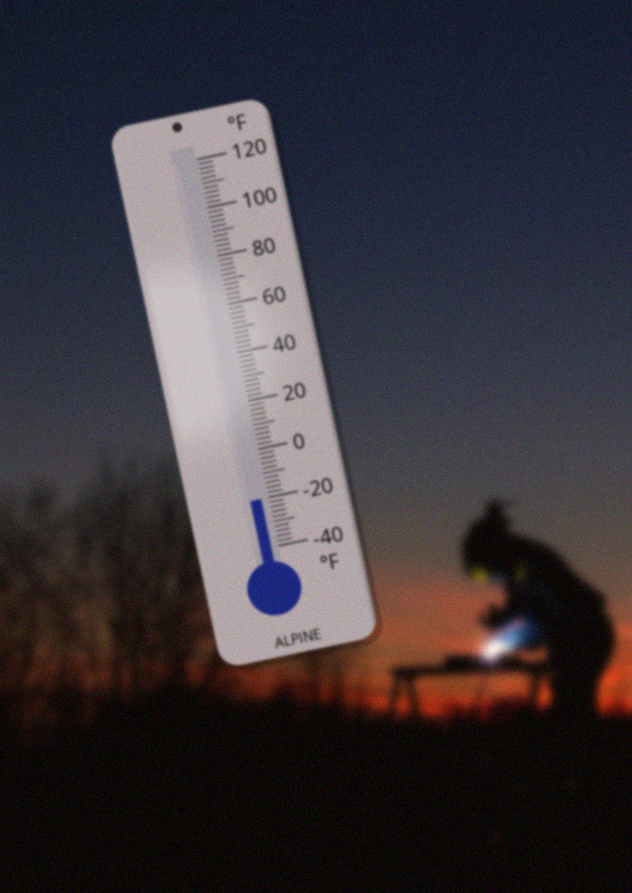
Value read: value=-20 unit=°F
